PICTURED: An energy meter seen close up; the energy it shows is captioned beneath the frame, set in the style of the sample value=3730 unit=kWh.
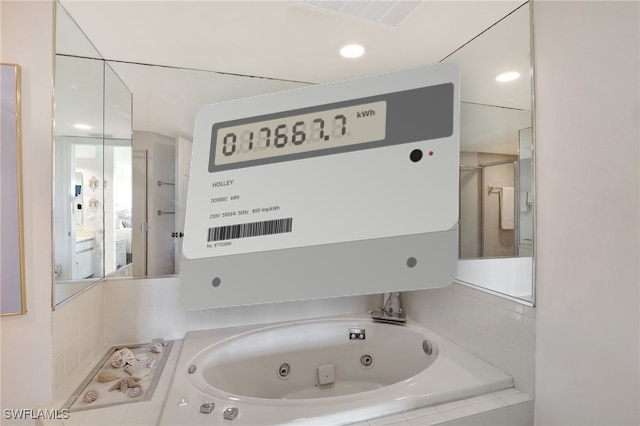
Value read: value=17667.7 unit=kWh
